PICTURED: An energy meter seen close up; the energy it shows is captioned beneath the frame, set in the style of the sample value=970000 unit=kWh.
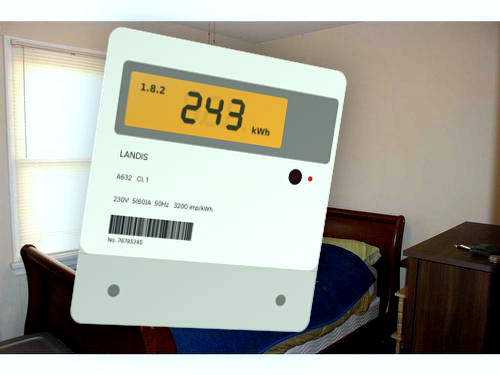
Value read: value=243 unit=kWh
